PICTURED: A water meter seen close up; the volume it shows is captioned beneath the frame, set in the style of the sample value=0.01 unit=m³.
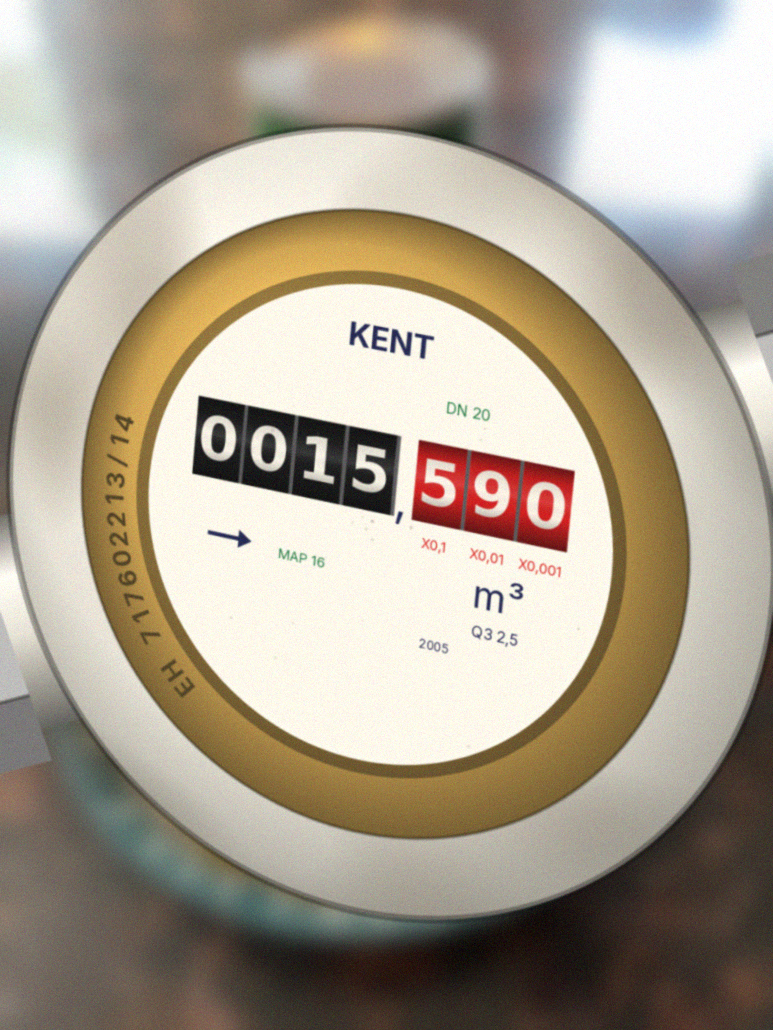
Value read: value=15.590 unit=m³
